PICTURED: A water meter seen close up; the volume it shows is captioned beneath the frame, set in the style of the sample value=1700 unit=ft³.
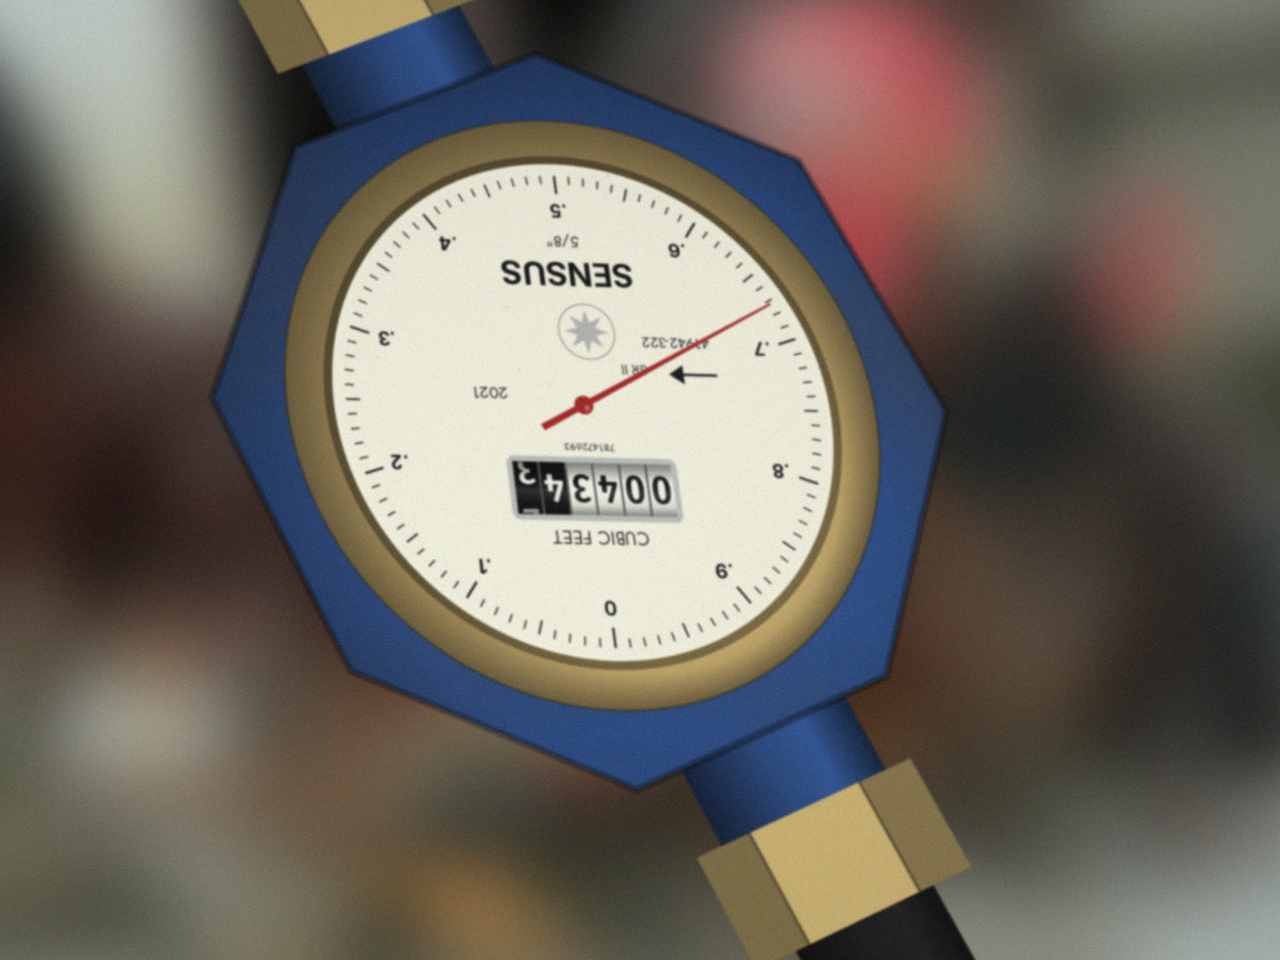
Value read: value=4342.67 unit=ft³
